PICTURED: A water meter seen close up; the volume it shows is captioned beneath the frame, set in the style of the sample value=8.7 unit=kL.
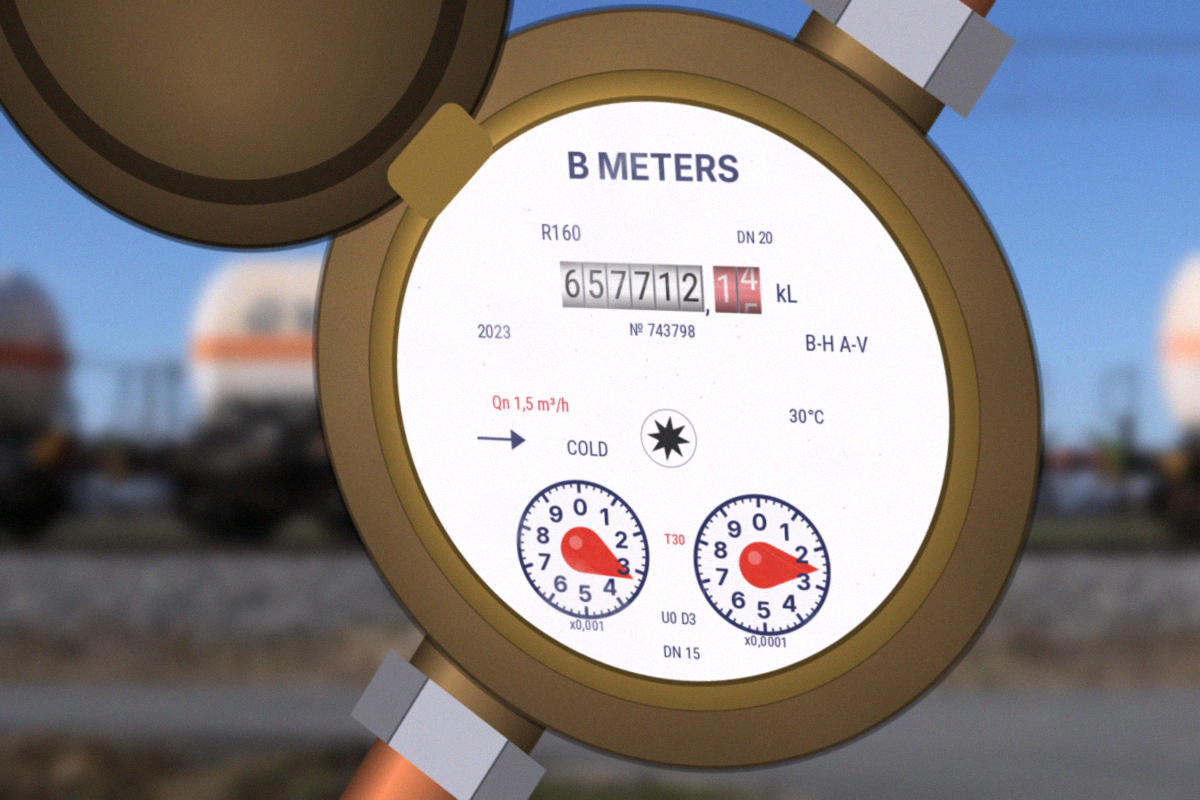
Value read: value=657712.1432 unit=kL
